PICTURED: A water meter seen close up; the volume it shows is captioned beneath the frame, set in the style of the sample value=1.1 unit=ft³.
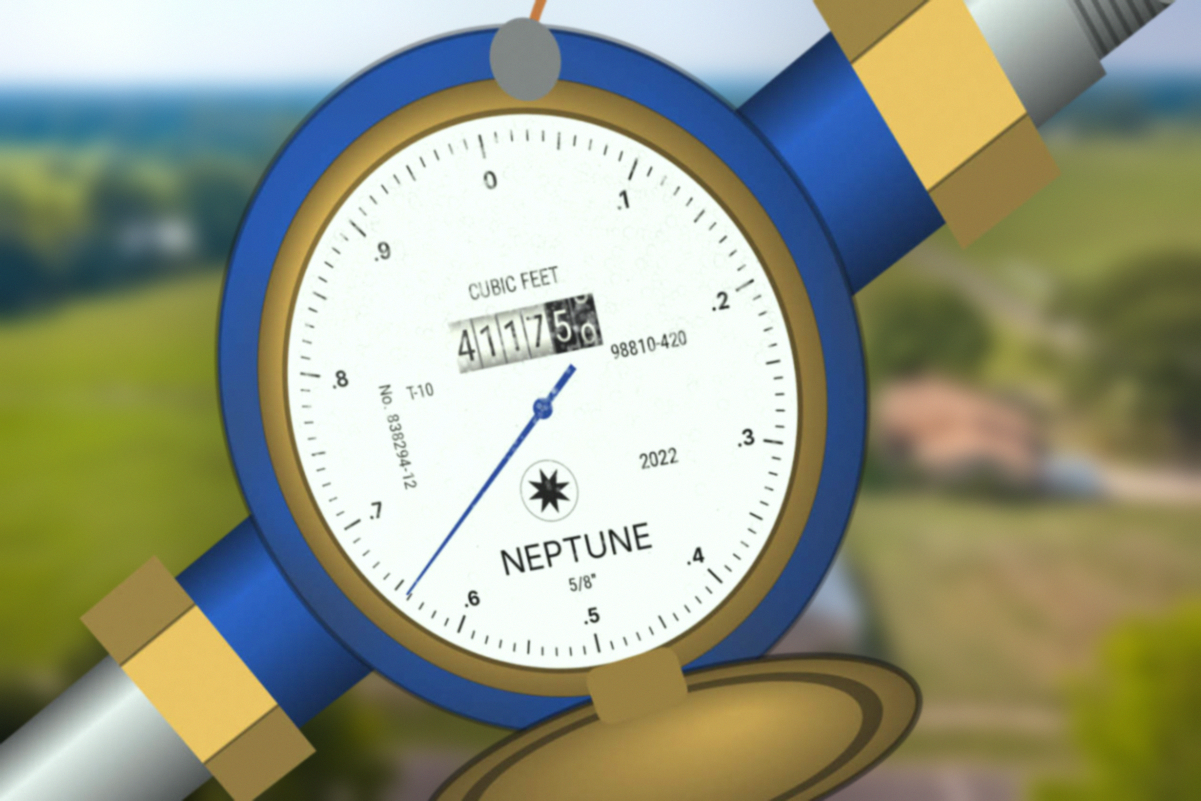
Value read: value=411758.64 unit=ft³
